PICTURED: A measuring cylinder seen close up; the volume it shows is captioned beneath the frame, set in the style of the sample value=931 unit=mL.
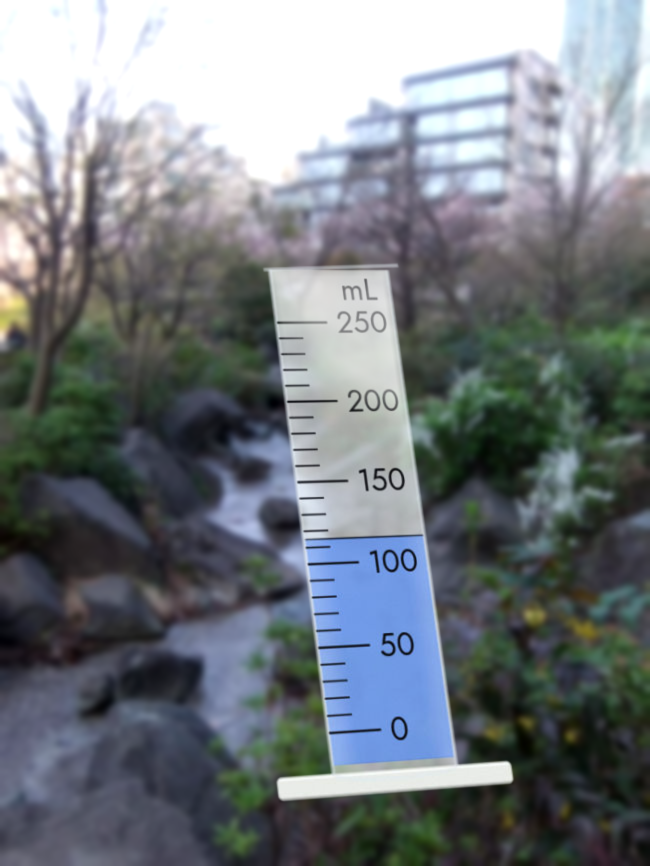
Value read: value=115 unit=mL
